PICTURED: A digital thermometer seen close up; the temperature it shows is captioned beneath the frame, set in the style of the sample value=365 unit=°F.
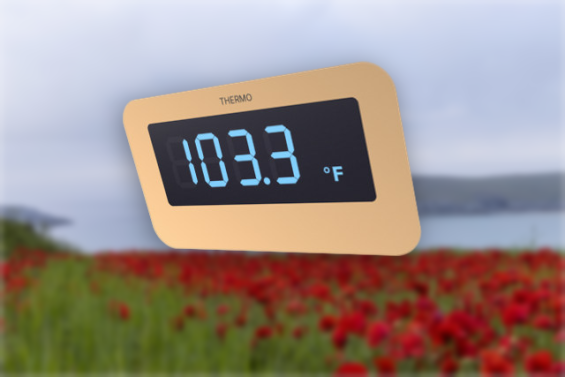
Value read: value=103.3 unit=°F
